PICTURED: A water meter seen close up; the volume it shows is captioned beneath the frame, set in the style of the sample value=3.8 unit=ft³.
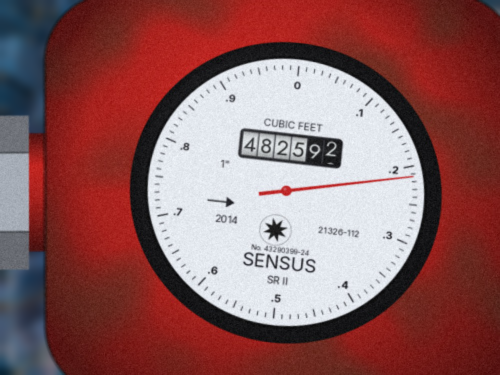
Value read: value=482592.21 unit=ft³
